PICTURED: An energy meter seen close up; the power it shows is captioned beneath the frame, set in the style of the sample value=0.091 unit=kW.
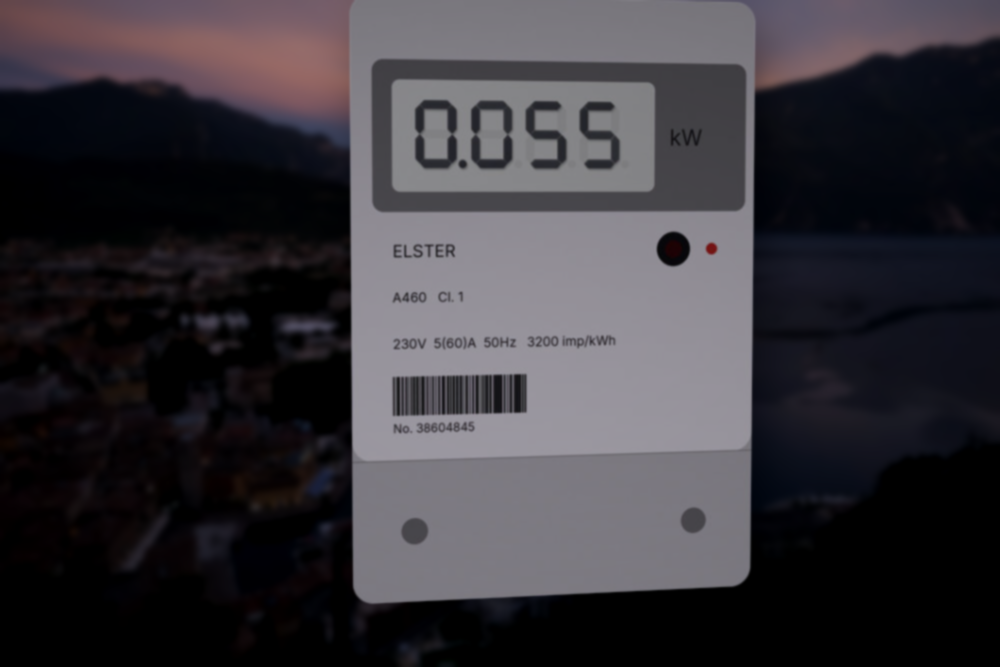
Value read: value=0.055 unit=kW
